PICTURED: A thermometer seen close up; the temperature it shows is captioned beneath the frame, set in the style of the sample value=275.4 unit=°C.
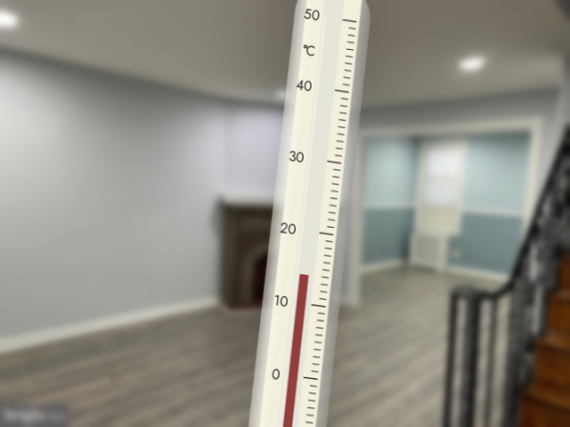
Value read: value=14 unit=°C
